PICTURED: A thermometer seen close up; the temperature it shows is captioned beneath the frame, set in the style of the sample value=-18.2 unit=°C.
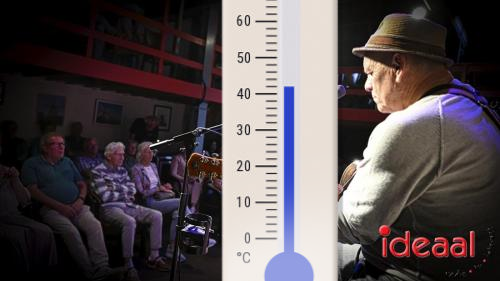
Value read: value=42 unit=°C
